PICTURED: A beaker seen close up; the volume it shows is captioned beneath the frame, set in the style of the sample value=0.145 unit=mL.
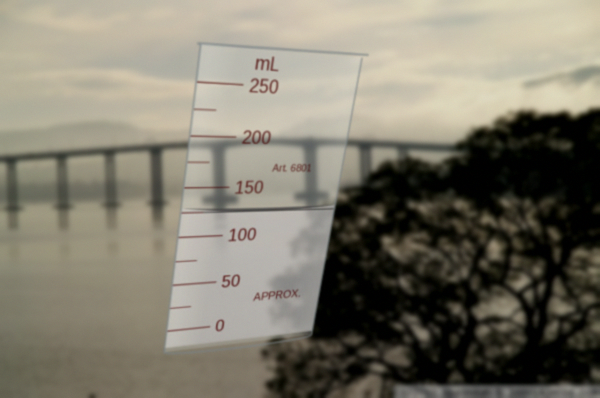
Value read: value=125 unit=mL
